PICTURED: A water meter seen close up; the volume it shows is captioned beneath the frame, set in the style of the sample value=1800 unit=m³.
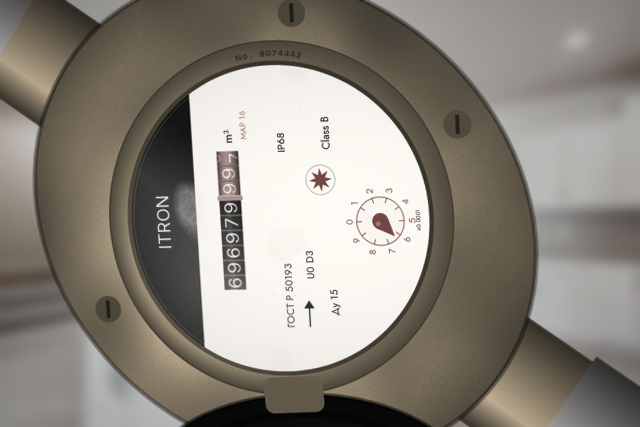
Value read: value=696979.9966 unit=m³
